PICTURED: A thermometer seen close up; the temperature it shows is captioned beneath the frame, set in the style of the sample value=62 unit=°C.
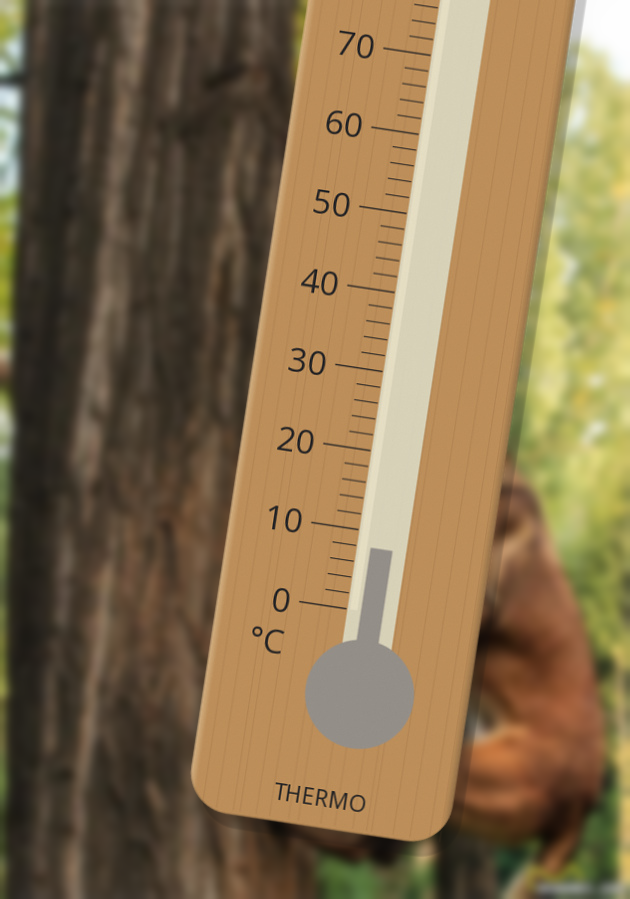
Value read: value=8 unit=°C
